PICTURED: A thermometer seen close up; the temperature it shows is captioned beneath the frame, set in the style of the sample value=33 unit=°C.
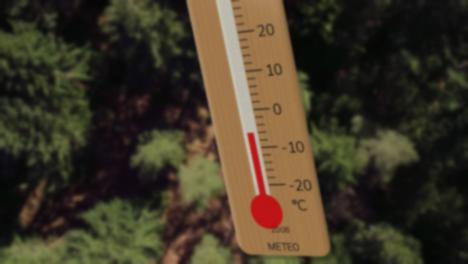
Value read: value=-6 unit=°C
